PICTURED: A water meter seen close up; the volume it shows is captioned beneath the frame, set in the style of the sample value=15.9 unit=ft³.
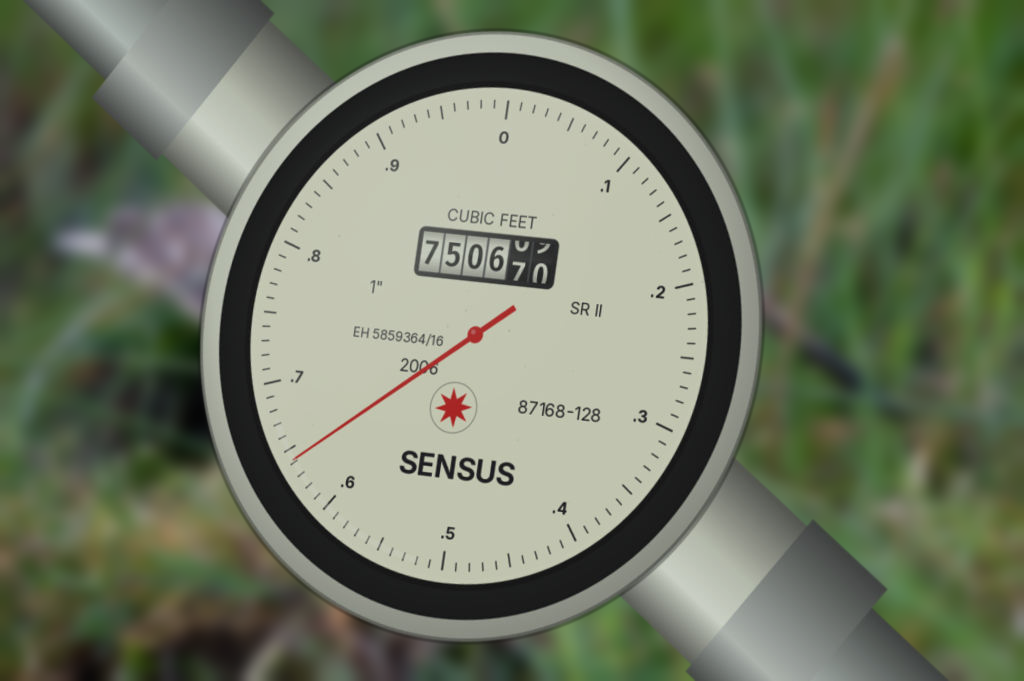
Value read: value=750669.64 unit=ft³
